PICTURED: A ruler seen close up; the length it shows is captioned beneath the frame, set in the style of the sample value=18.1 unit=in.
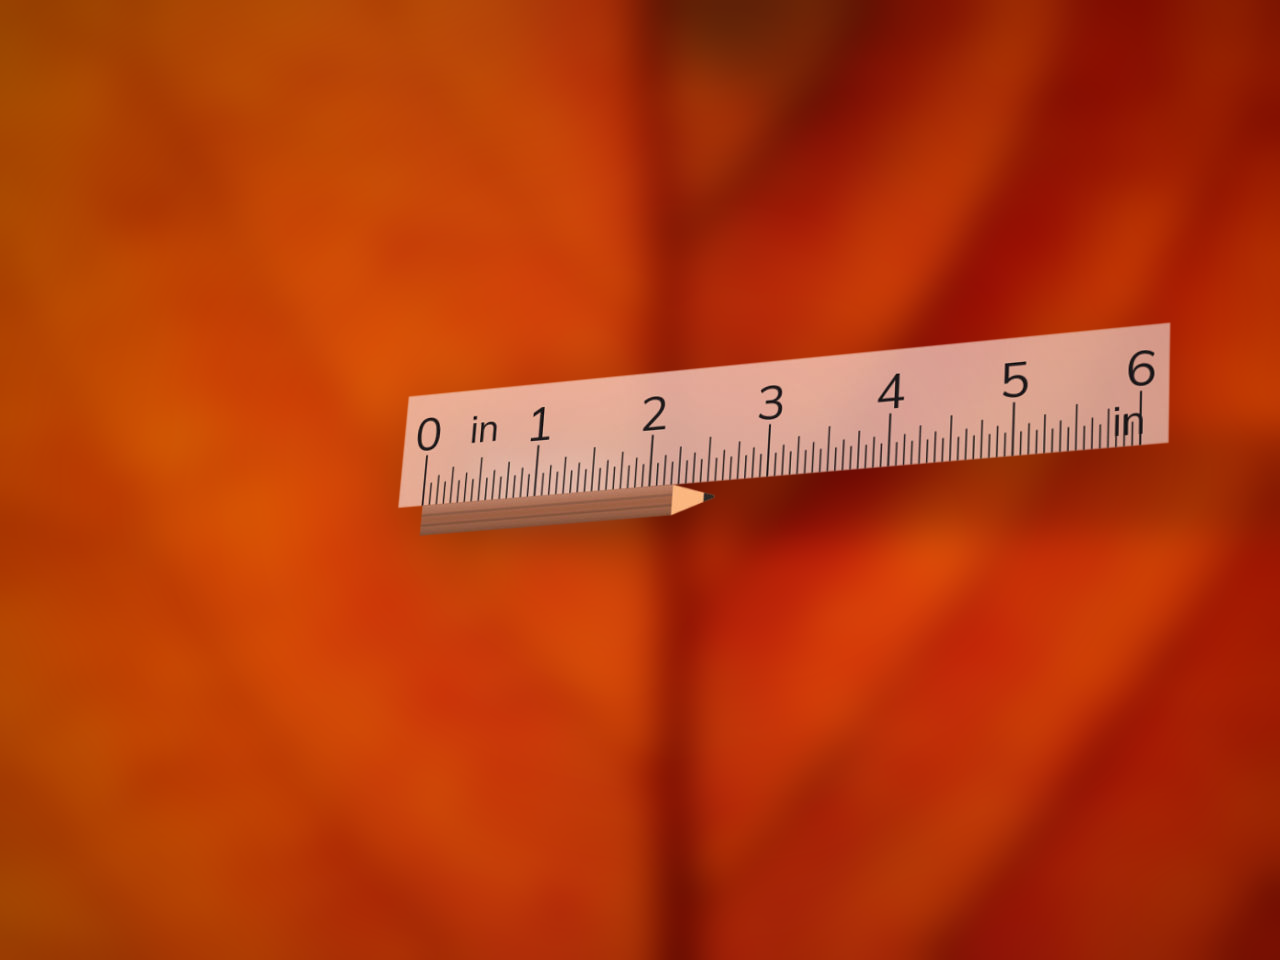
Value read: value=2.5625 unit=in
